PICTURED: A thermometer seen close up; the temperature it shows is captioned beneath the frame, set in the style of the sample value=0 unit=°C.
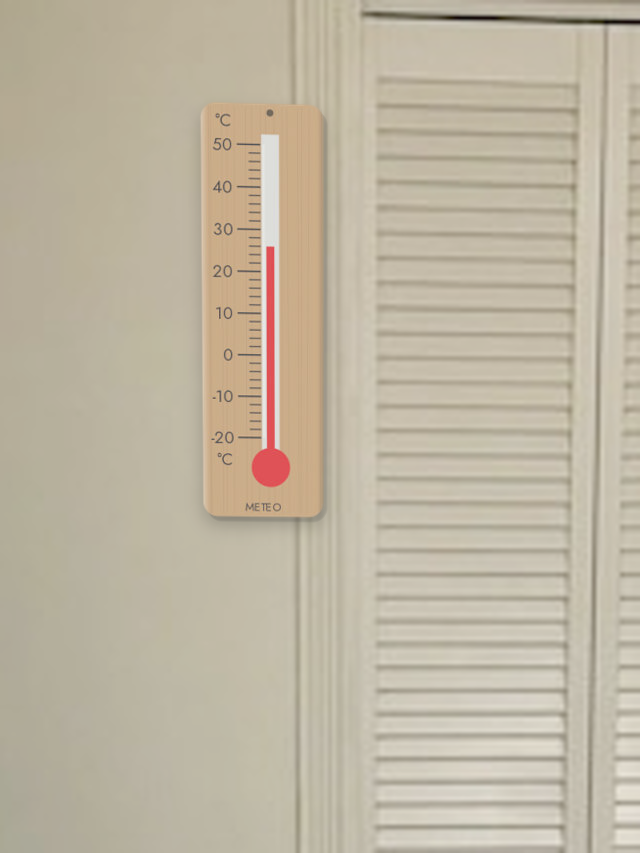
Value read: value=26 unit=°C
